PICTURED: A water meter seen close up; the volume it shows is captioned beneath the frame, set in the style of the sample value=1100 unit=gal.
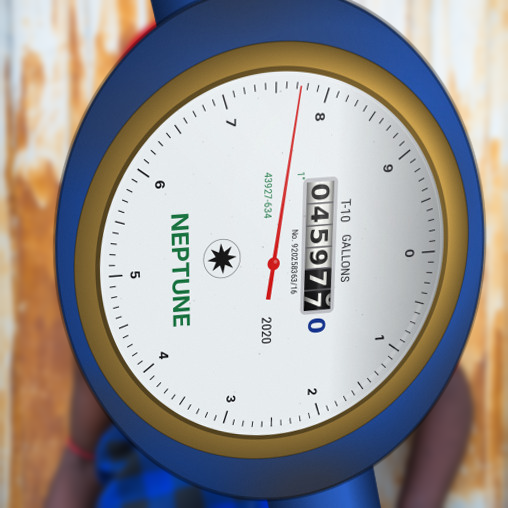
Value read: value=459767.7 unit=gal
